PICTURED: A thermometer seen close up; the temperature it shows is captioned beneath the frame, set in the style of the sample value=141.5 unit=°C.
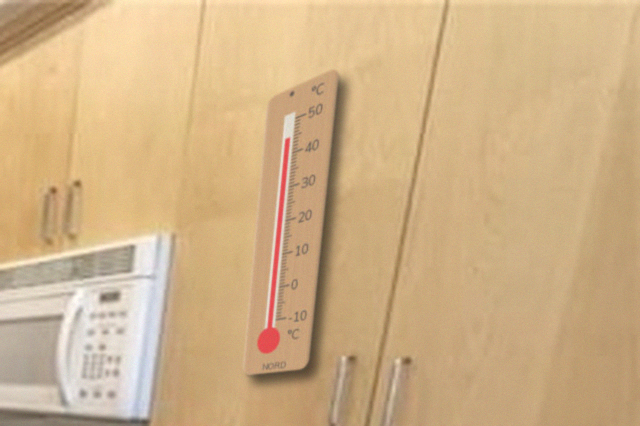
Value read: value=45 unit=°C
